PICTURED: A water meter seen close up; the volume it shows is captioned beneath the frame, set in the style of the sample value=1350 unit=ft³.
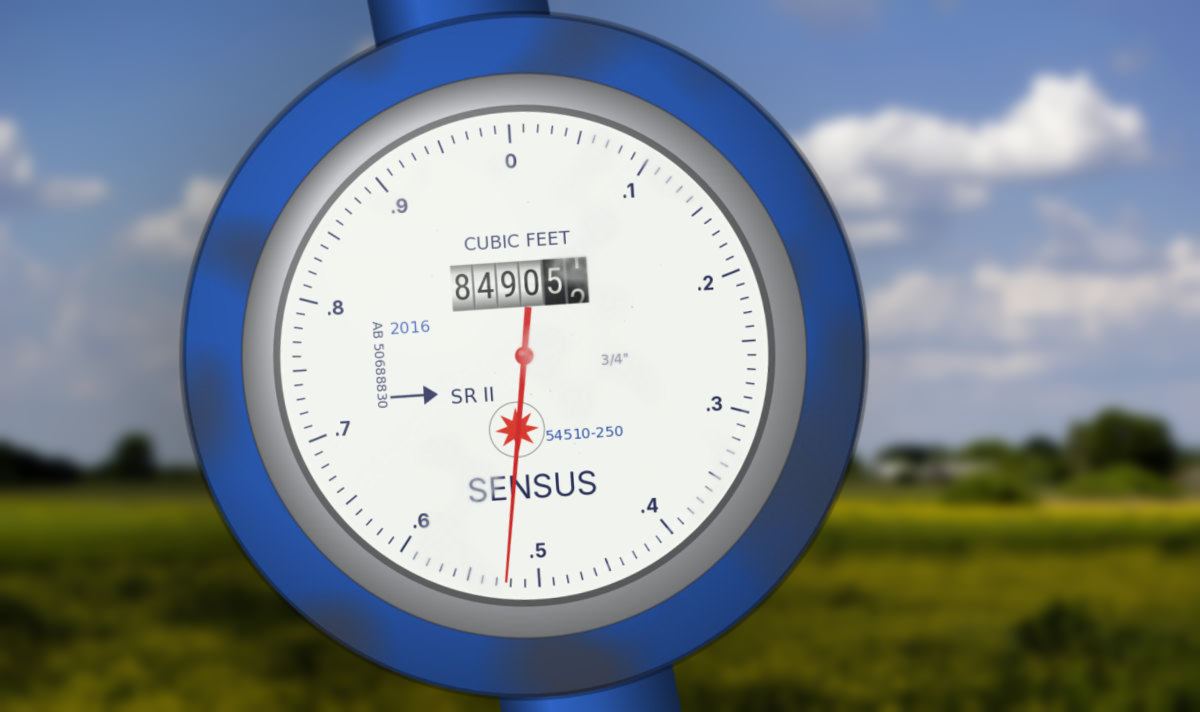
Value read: value=849051.52 unit=ft³
